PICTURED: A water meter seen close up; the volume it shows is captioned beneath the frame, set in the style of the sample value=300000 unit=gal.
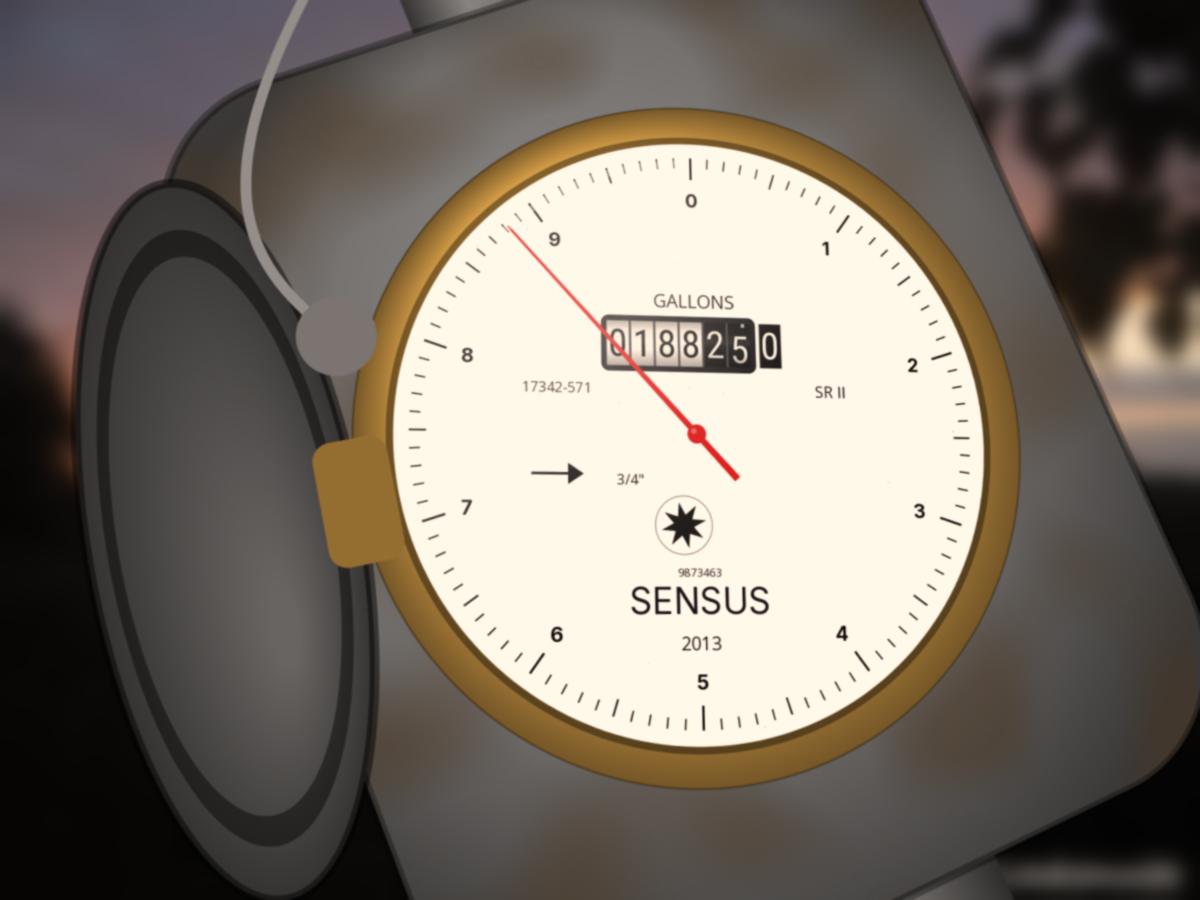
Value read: value=188248.8 unit=gal
